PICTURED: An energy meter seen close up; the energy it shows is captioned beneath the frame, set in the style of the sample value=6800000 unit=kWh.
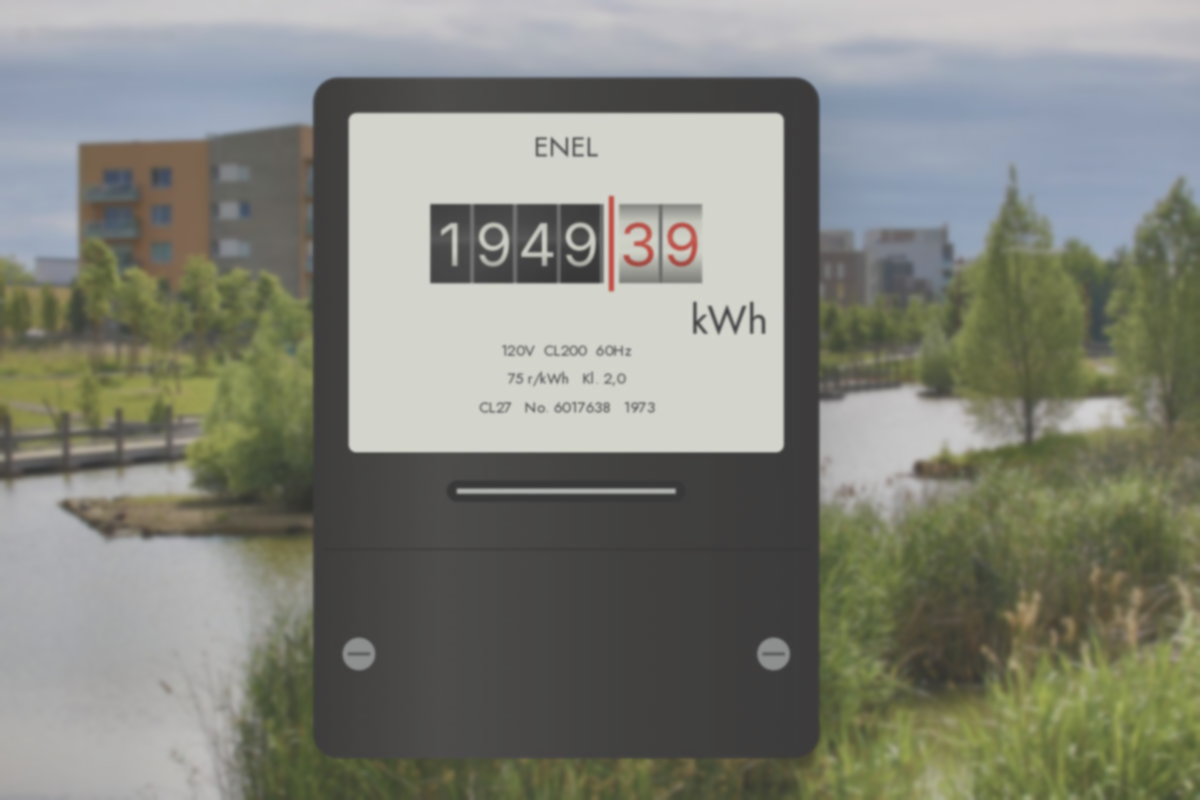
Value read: value=1949.39 unit=kWh
